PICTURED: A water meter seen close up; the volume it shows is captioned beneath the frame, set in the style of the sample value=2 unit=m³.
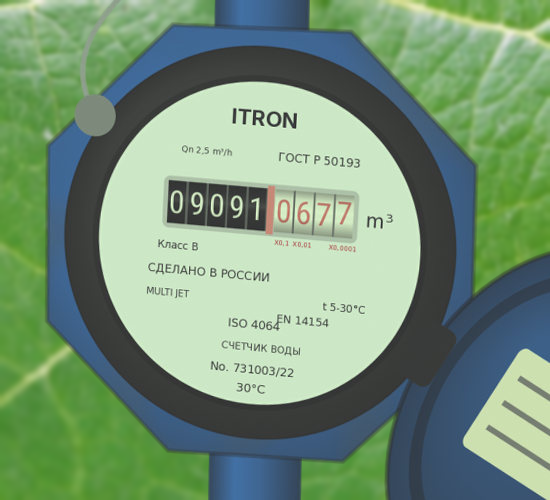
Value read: value=9091.0677 unit=m³
